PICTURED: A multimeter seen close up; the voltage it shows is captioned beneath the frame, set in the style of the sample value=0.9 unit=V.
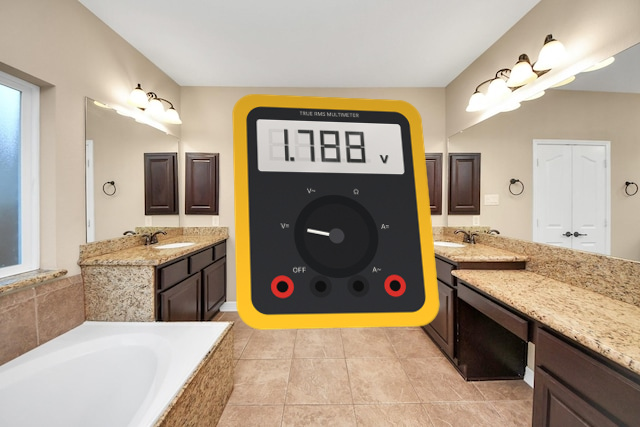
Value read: value=1.788 unit=V
